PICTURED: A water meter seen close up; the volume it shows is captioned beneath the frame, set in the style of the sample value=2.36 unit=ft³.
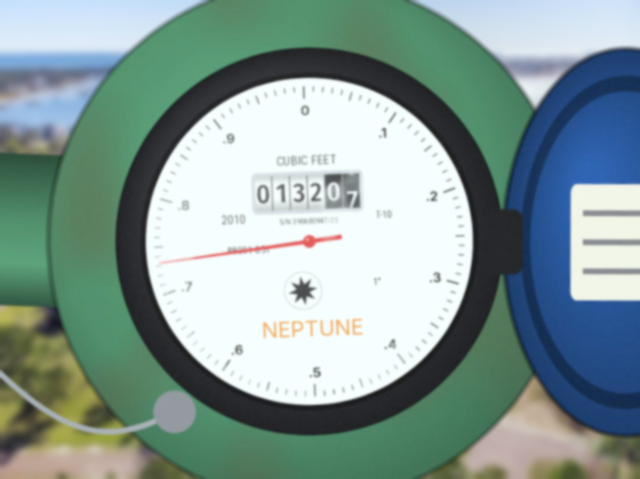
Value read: value=13206.73 unit=ft³
